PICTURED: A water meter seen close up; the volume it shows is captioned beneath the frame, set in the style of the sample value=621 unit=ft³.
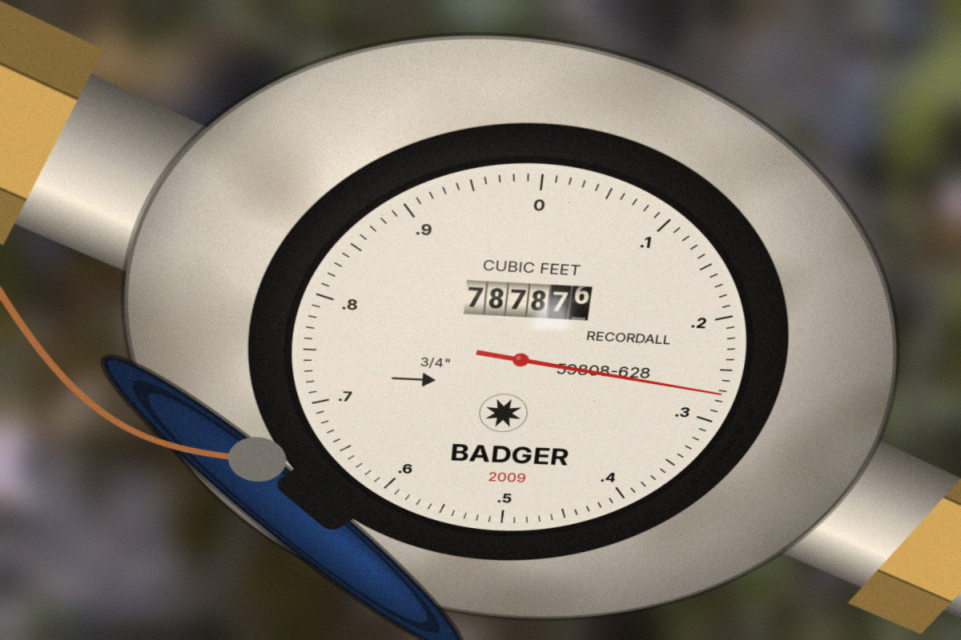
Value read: value=787876.27 unit=ft³
